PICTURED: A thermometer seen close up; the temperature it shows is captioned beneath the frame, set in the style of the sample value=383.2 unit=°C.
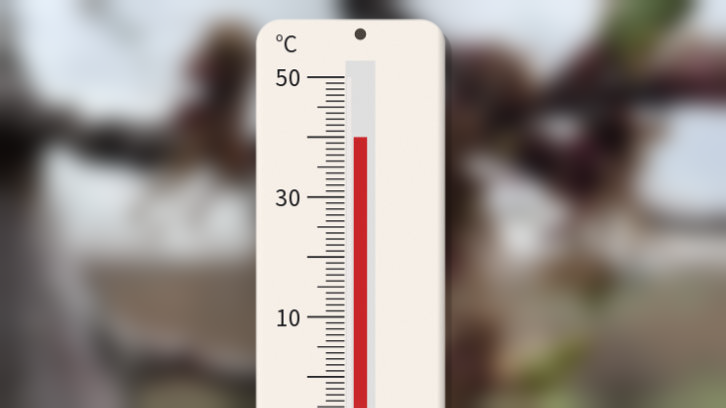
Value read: value=40 unit=°C
